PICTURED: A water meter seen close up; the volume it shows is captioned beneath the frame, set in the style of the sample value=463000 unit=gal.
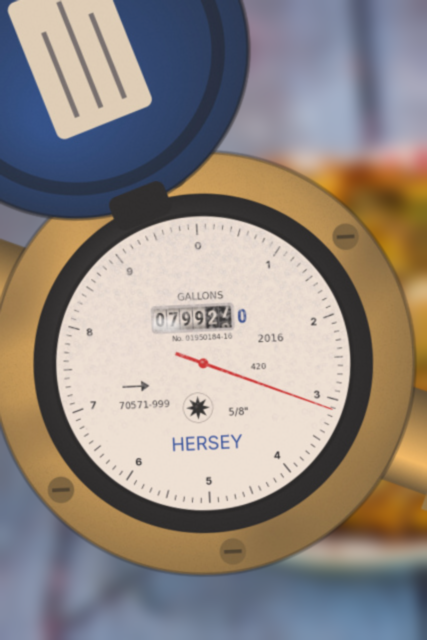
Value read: value=799273.1 unit=gal
